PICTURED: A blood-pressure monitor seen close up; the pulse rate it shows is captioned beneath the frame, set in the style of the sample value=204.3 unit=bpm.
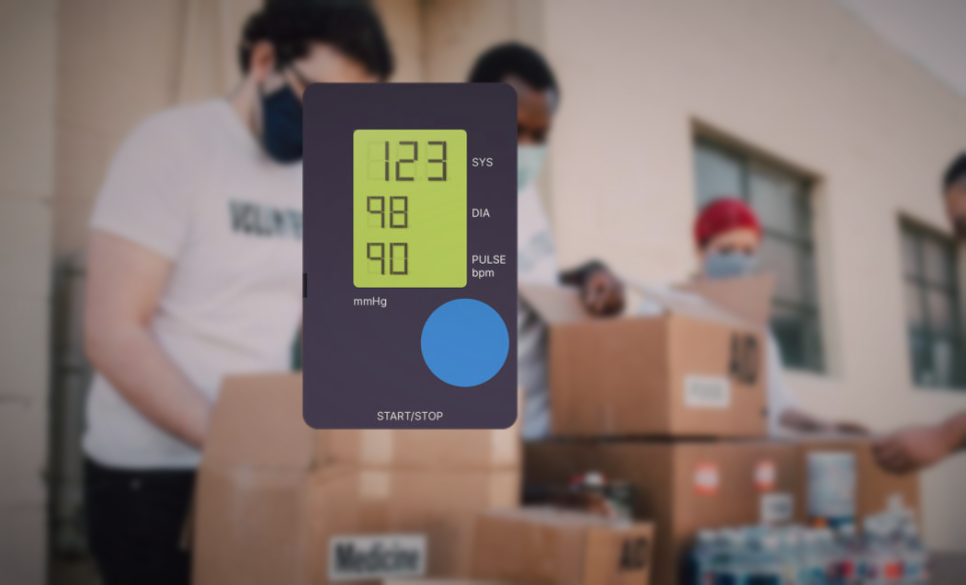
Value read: value=90 unit=bpm
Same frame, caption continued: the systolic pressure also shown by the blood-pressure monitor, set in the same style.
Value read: value=123 unit=mmHg
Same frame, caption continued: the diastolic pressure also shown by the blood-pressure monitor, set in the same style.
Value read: value=98 unit=mmHg
